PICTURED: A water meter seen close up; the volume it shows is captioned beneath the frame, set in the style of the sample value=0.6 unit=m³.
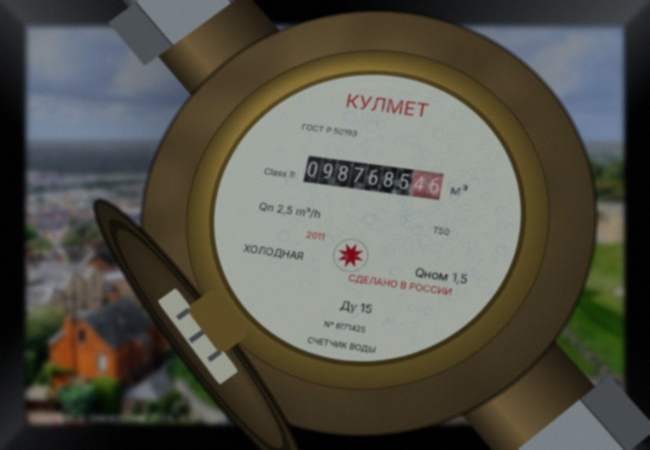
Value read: value=987685.46 unit=m³
